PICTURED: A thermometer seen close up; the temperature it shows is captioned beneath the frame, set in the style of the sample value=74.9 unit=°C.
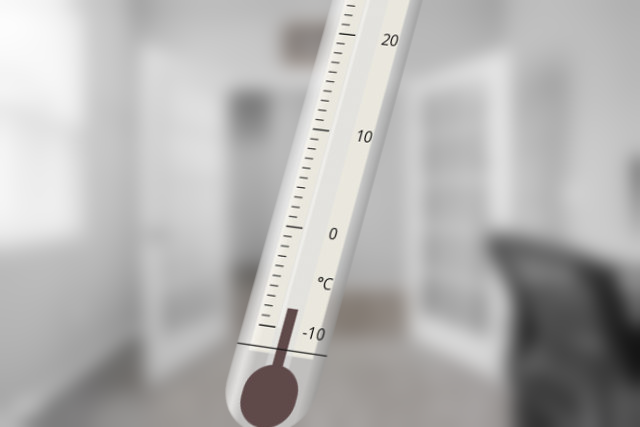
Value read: value=-8 unit=°C
